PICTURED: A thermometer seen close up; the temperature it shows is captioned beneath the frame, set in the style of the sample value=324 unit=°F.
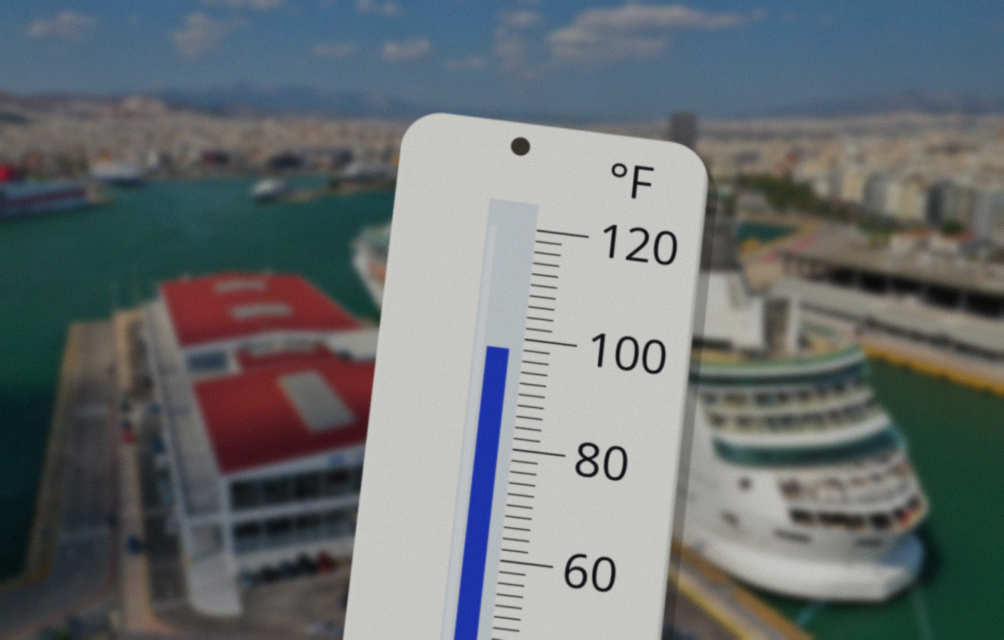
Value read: value=98 unit=°F
